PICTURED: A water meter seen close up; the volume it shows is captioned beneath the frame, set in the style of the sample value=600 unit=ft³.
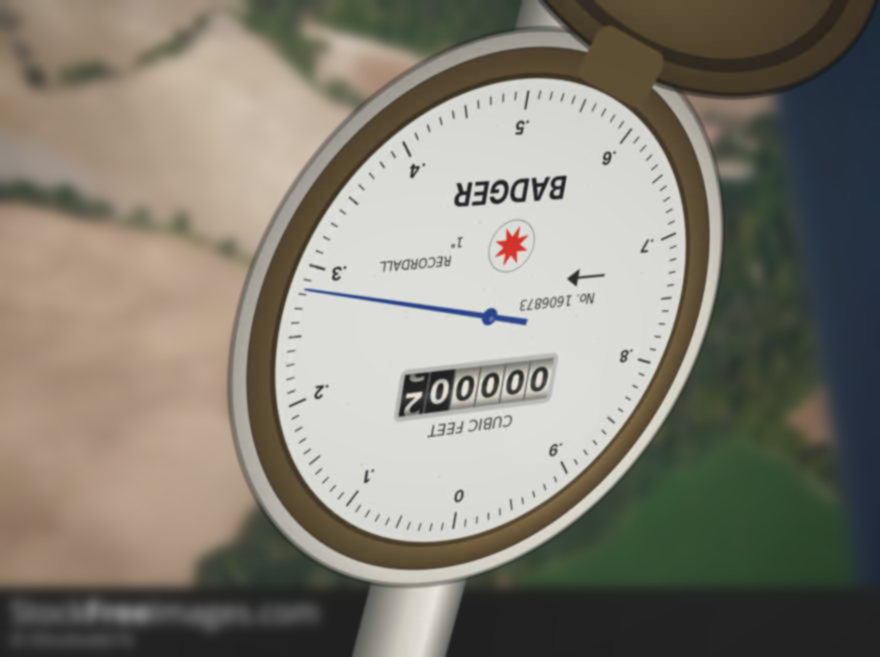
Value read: value=2.28 unit=ft³
